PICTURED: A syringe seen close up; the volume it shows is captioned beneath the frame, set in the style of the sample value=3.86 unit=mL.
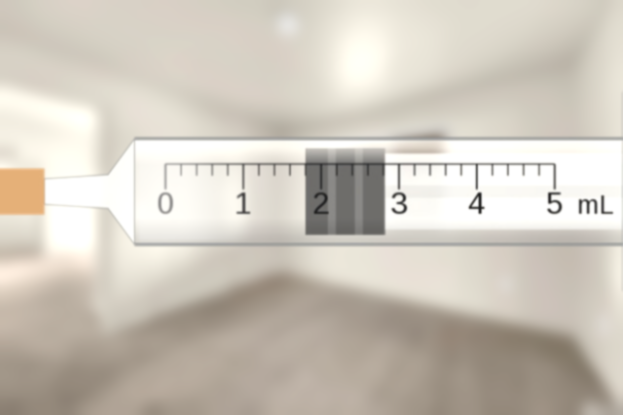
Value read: value=1.8 unit=mL
